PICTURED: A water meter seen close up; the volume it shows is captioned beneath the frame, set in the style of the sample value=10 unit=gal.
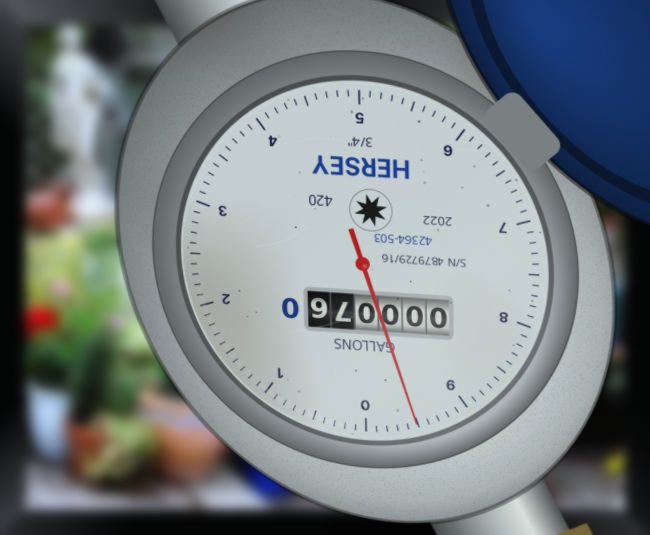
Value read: value=759.5 unit=gal
